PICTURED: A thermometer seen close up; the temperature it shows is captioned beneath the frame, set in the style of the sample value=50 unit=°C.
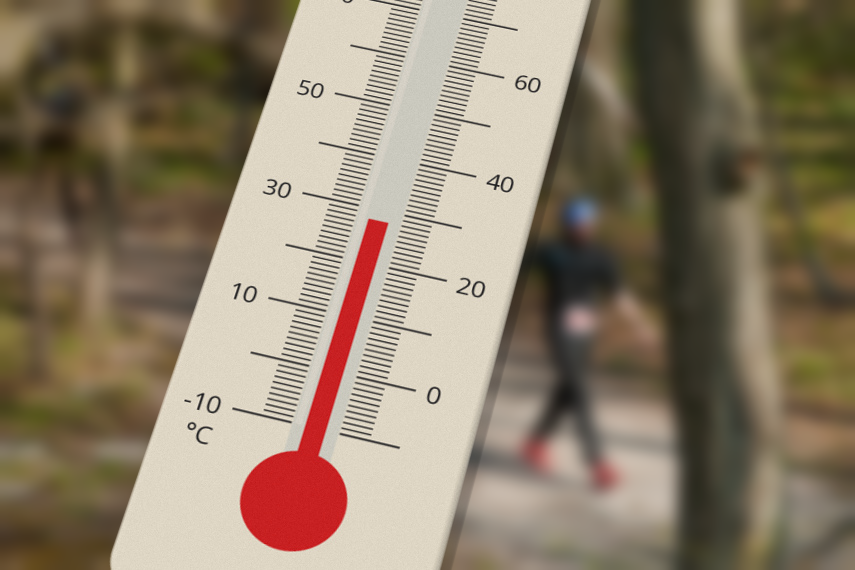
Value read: value=28 unit=°C
